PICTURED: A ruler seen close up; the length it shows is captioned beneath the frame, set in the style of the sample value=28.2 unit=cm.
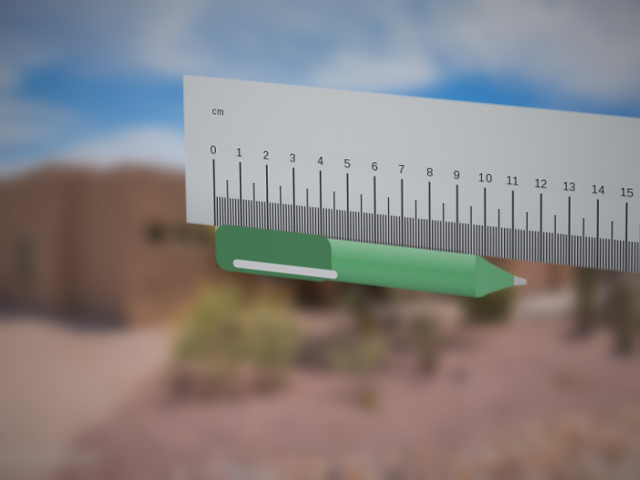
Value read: value=11.5 unit=cm
